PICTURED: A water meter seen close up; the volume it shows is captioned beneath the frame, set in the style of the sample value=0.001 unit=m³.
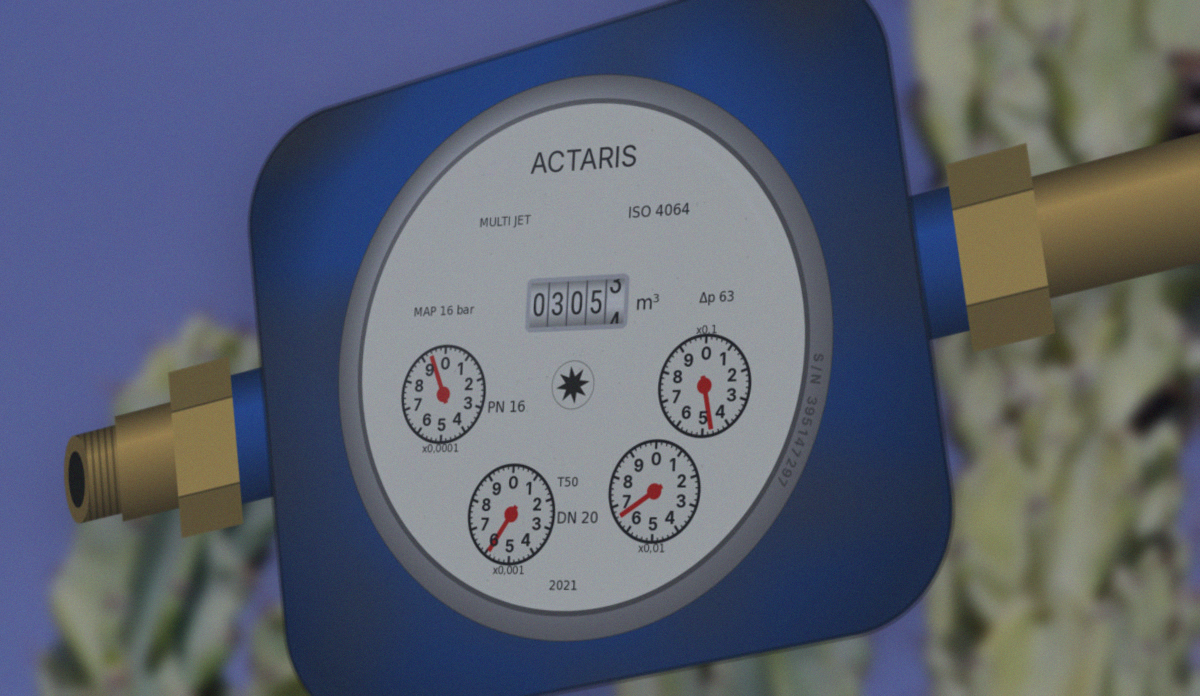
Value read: value=3053.4659 unit=m³
